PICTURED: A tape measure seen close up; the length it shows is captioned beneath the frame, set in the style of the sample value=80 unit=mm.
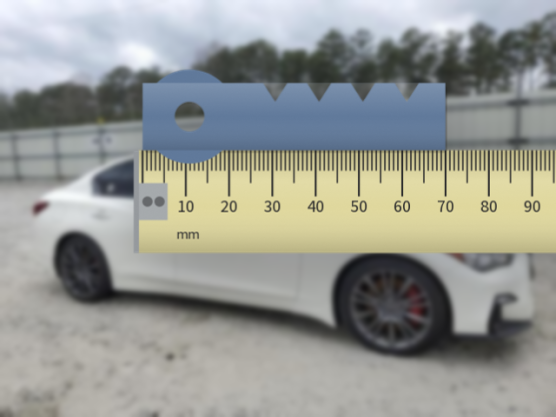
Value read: value=70 unit=mm
